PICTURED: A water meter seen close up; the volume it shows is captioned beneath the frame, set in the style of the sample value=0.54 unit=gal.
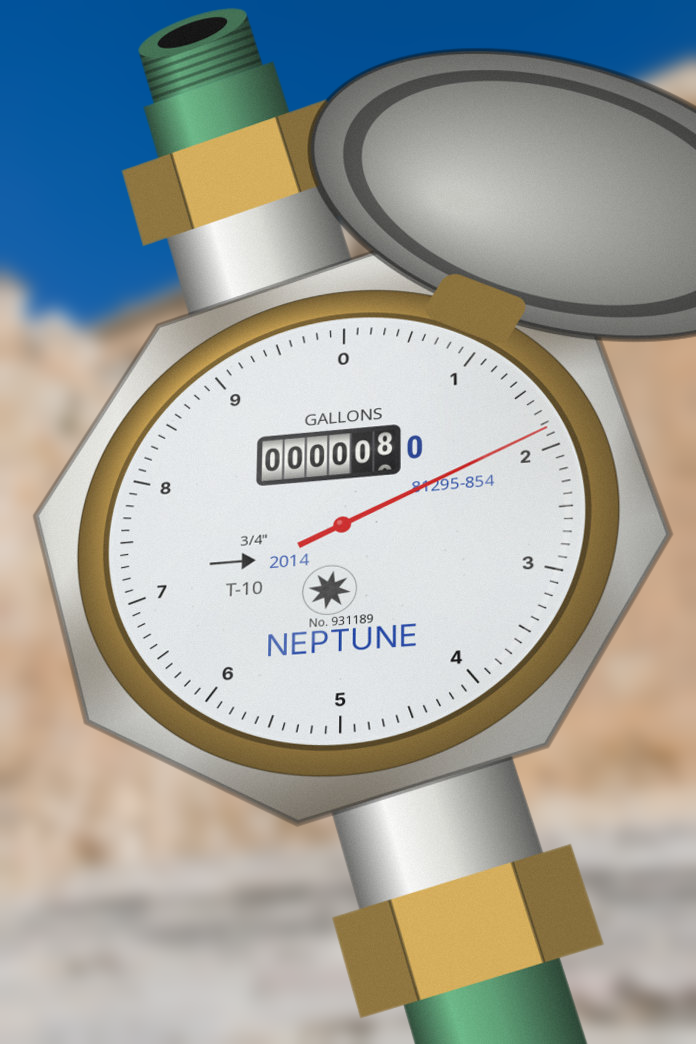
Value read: value=81.8 unit=gal
